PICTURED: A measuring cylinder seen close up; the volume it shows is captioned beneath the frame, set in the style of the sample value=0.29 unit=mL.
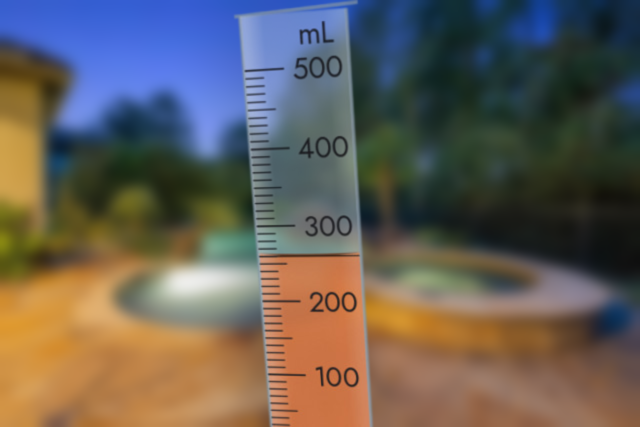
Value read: value=260 unit=mL
